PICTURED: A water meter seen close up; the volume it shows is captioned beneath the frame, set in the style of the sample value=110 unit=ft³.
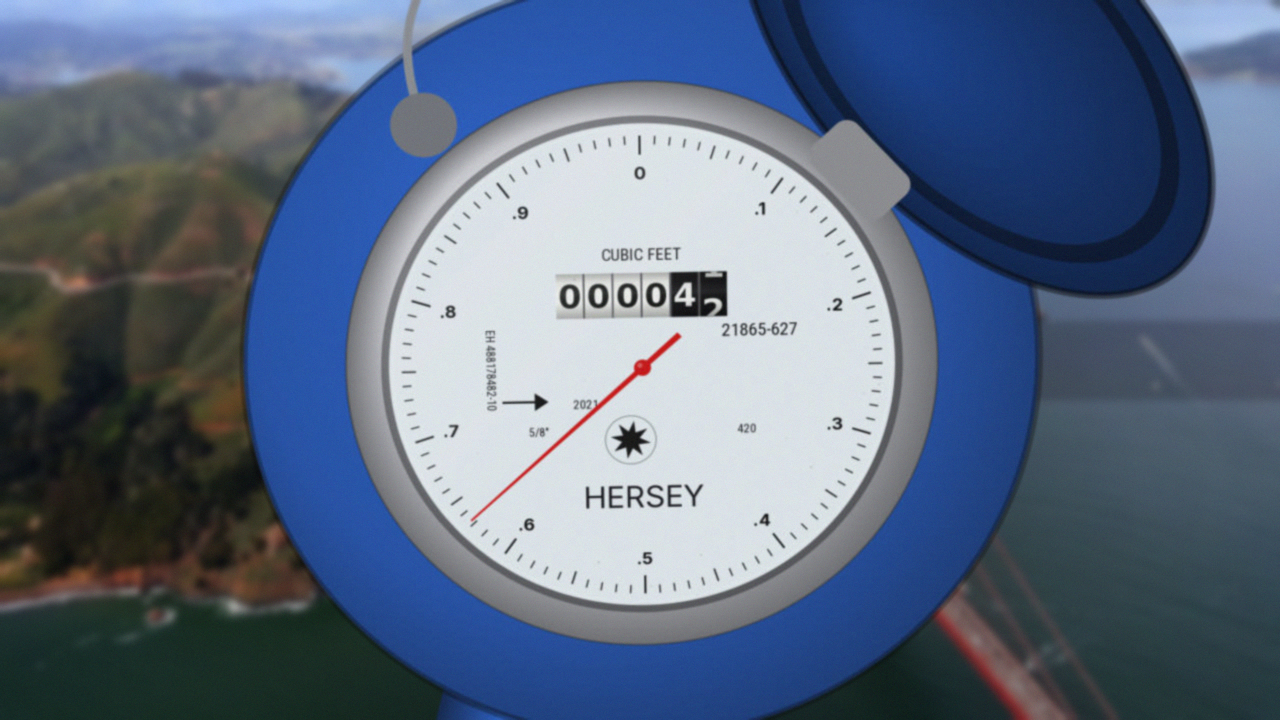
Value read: value=41.63 unit=ft³
